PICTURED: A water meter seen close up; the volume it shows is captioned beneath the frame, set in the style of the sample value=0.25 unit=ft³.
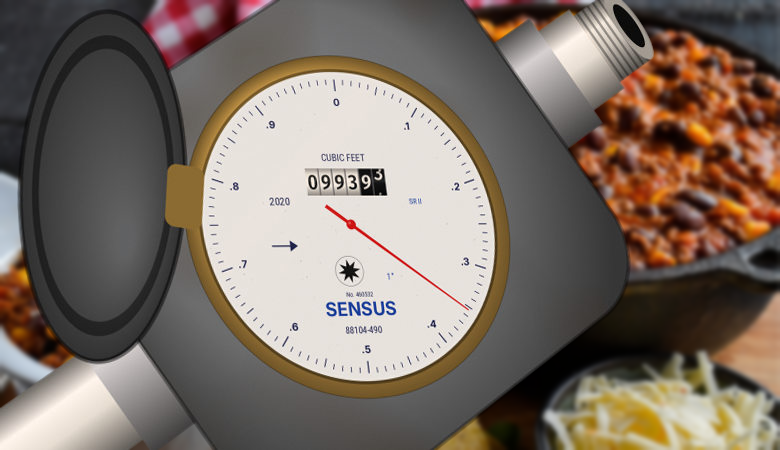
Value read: value=99393.35 unit=ft³
